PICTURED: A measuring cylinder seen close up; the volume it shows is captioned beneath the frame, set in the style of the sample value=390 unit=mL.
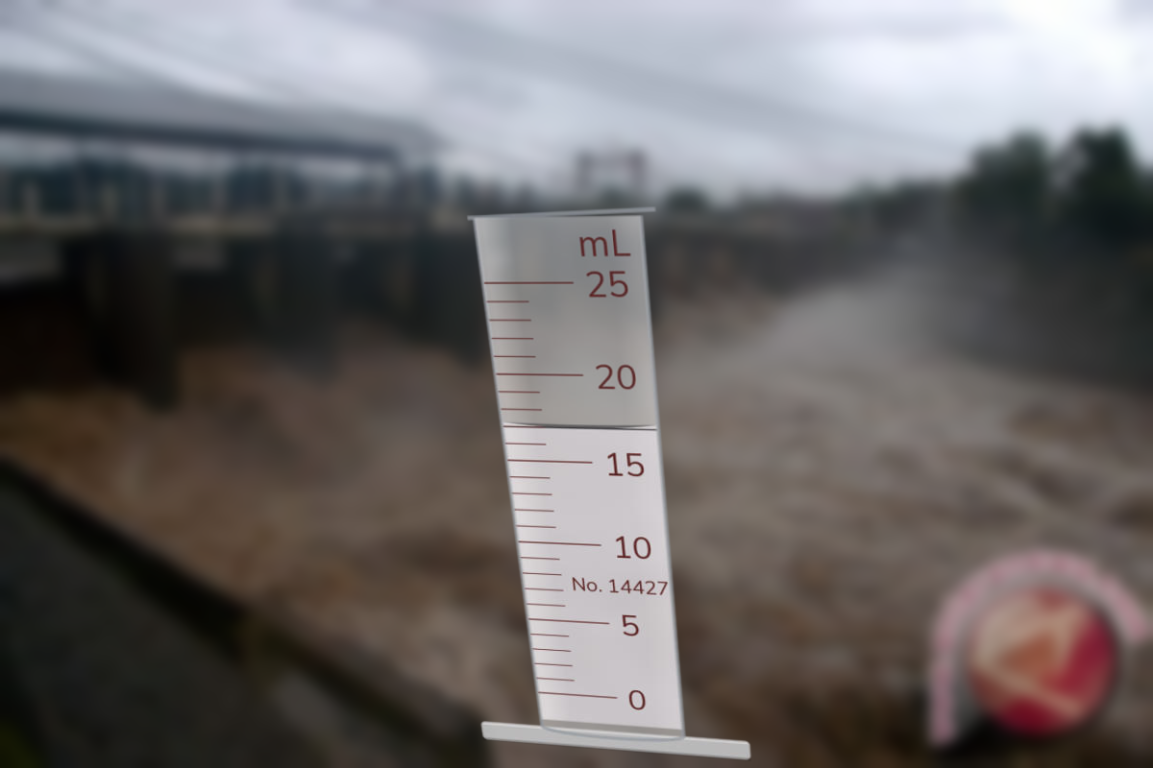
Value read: value=17 unit=mL
